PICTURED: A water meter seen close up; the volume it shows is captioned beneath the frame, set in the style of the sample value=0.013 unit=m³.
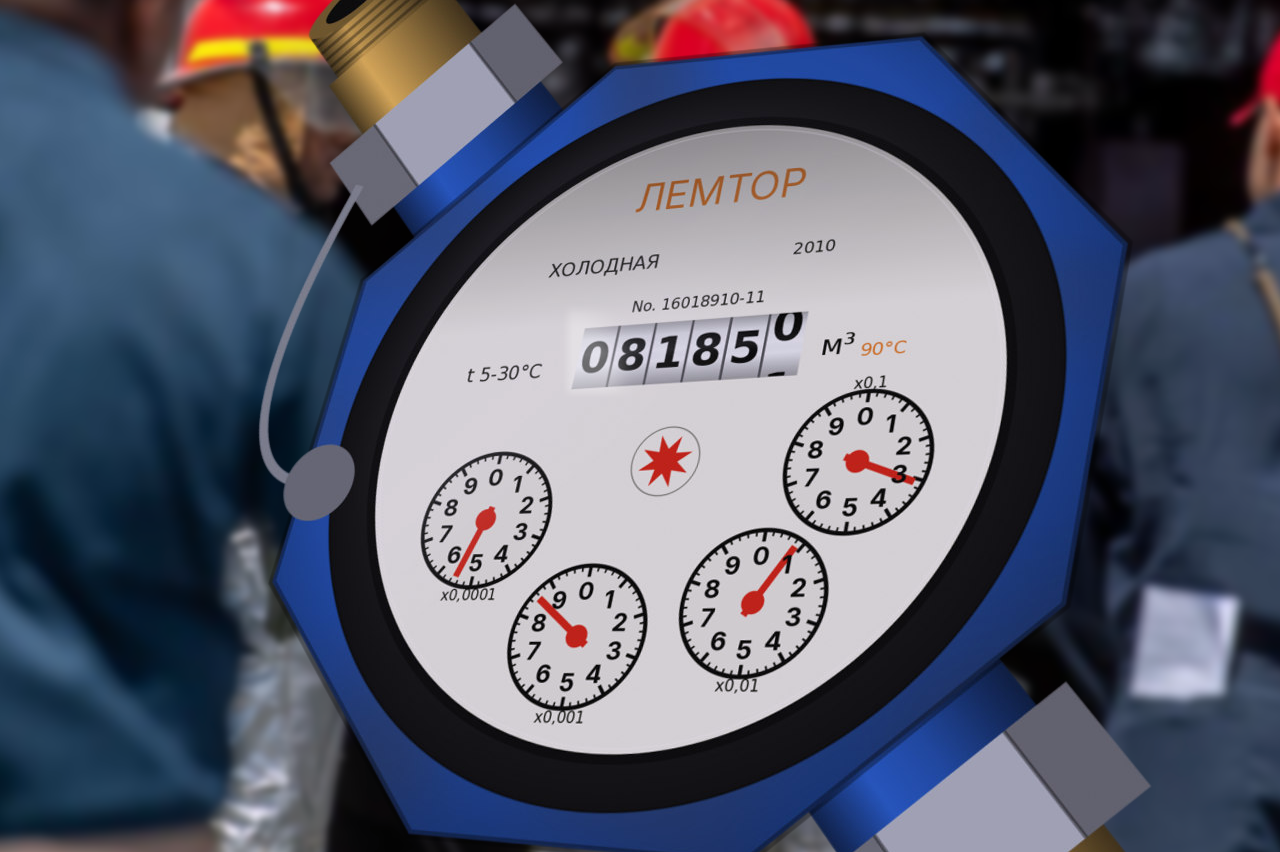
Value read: value=81850.3085 unit=m³
